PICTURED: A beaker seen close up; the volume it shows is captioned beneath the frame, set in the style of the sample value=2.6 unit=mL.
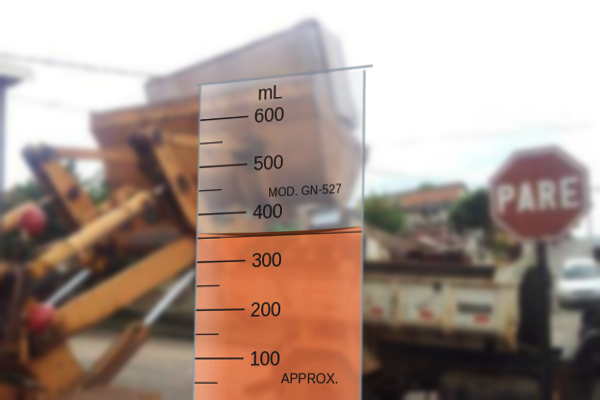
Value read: value=350 unit=mL
